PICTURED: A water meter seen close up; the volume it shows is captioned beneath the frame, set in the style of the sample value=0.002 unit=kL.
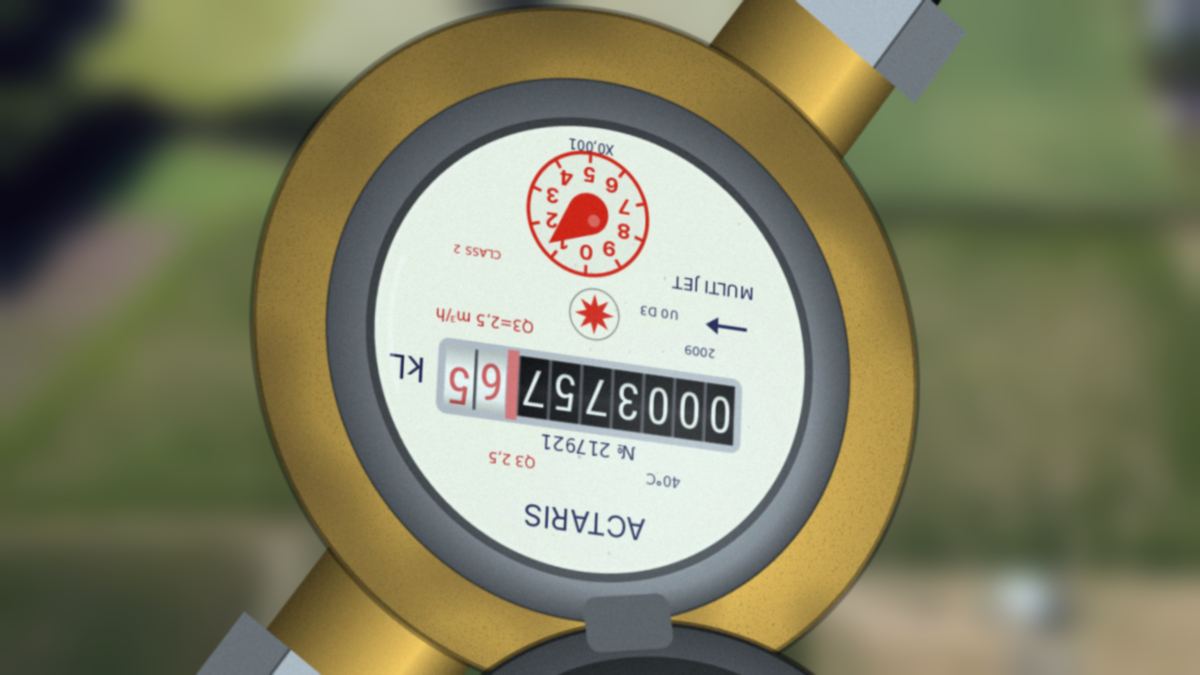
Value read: value=3757.651 unit=kL
